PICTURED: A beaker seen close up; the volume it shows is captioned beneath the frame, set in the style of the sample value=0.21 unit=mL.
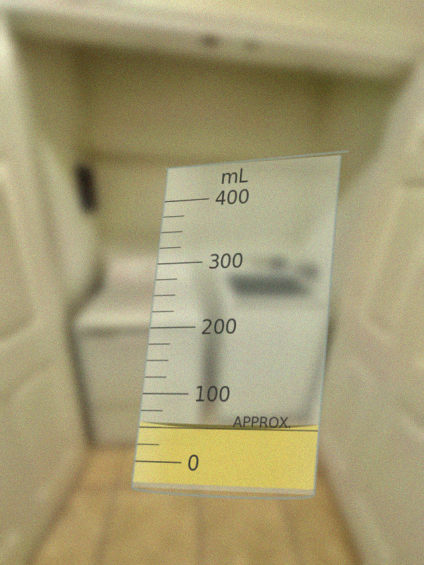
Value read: value=50 unit=mL
